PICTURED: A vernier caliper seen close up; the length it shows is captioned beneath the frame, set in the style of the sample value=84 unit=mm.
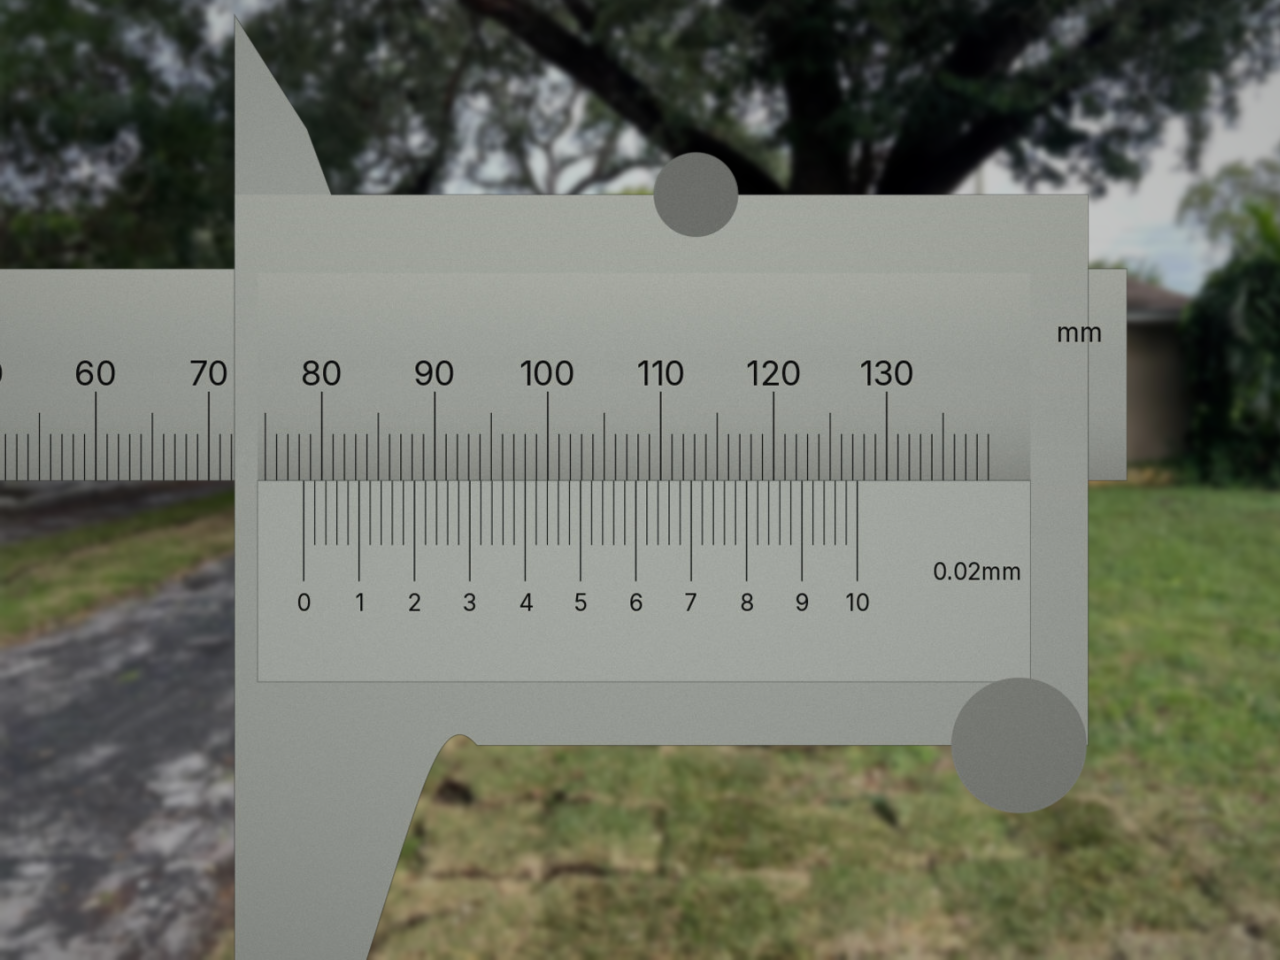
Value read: value=78.4 unit=mm
